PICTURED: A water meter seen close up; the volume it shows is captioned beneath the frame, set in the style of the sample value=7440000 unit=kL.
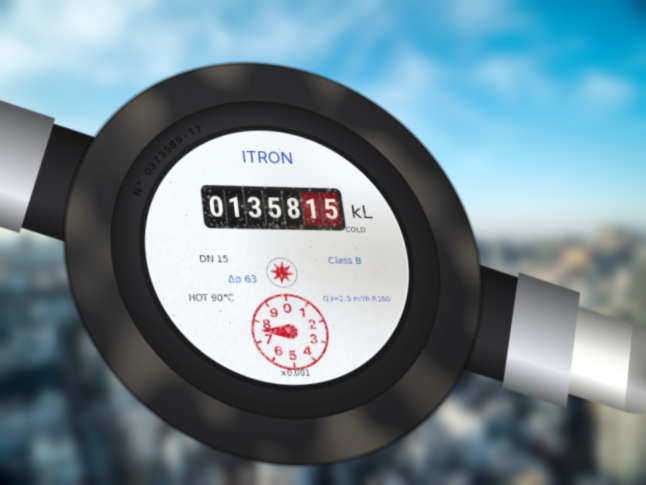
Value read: value=1358.157 unit=kL
